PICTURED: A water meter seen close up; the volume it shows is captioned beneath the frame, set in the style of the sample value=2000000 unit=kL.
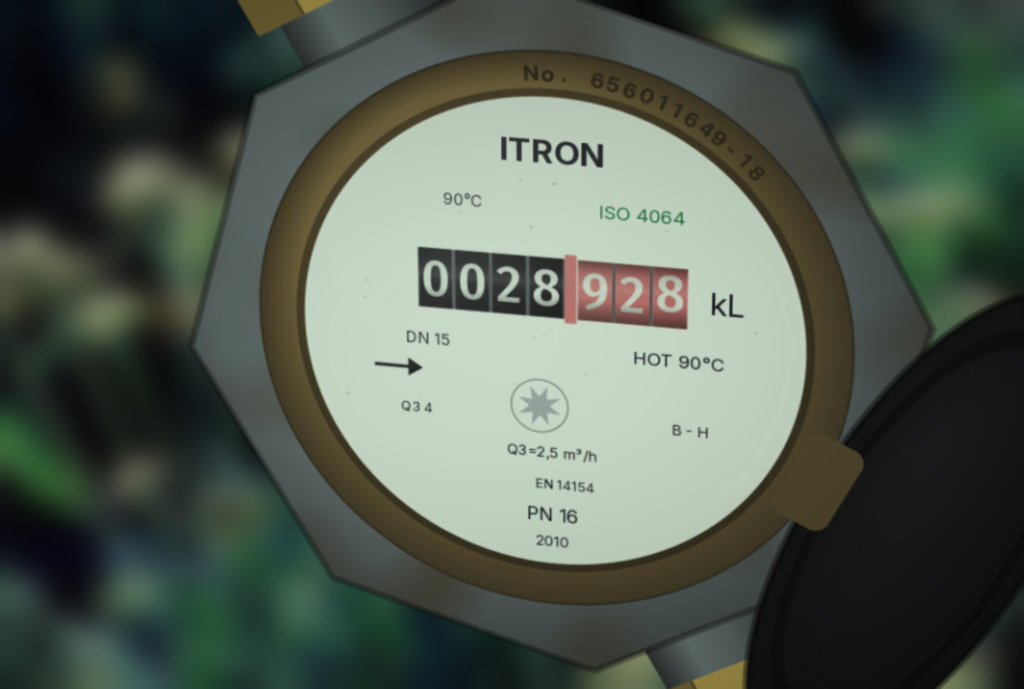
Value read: value=28.928 unit=kL
